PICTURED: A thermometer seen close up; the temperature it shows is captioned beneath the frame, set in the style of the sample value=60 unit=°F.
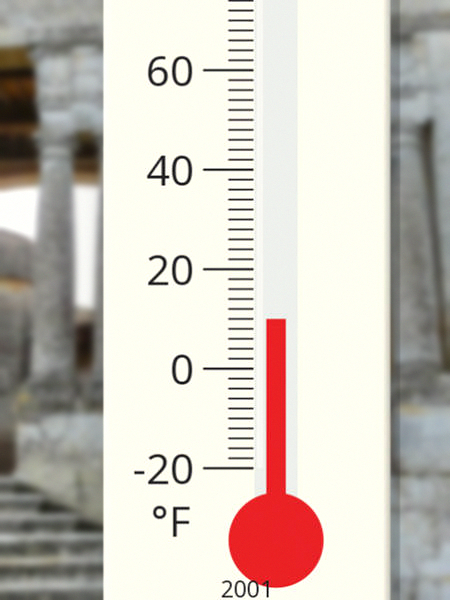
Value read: value=10 unit=°F
